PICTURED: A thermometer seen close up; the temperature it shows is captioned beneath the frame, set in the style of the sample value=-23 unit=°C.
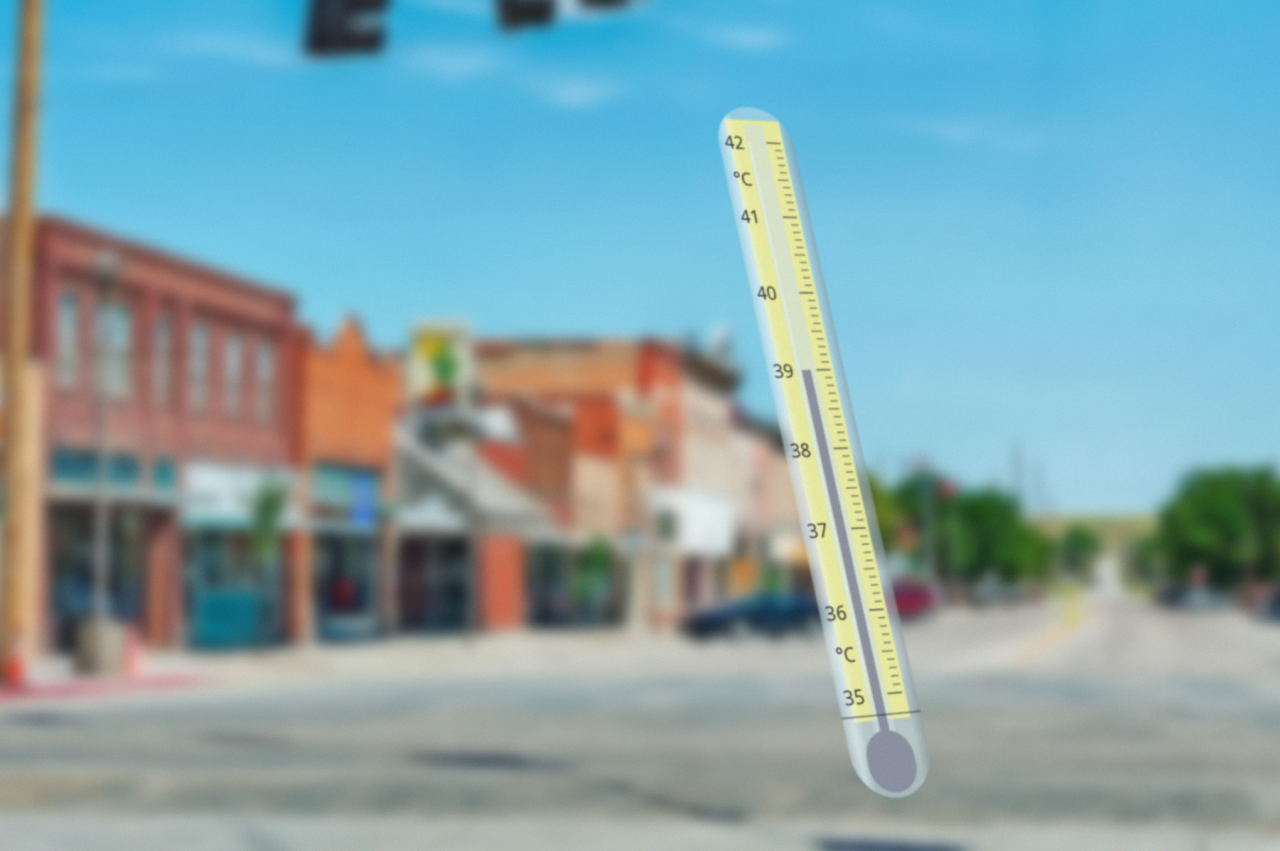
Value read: value=39 unit=°C
